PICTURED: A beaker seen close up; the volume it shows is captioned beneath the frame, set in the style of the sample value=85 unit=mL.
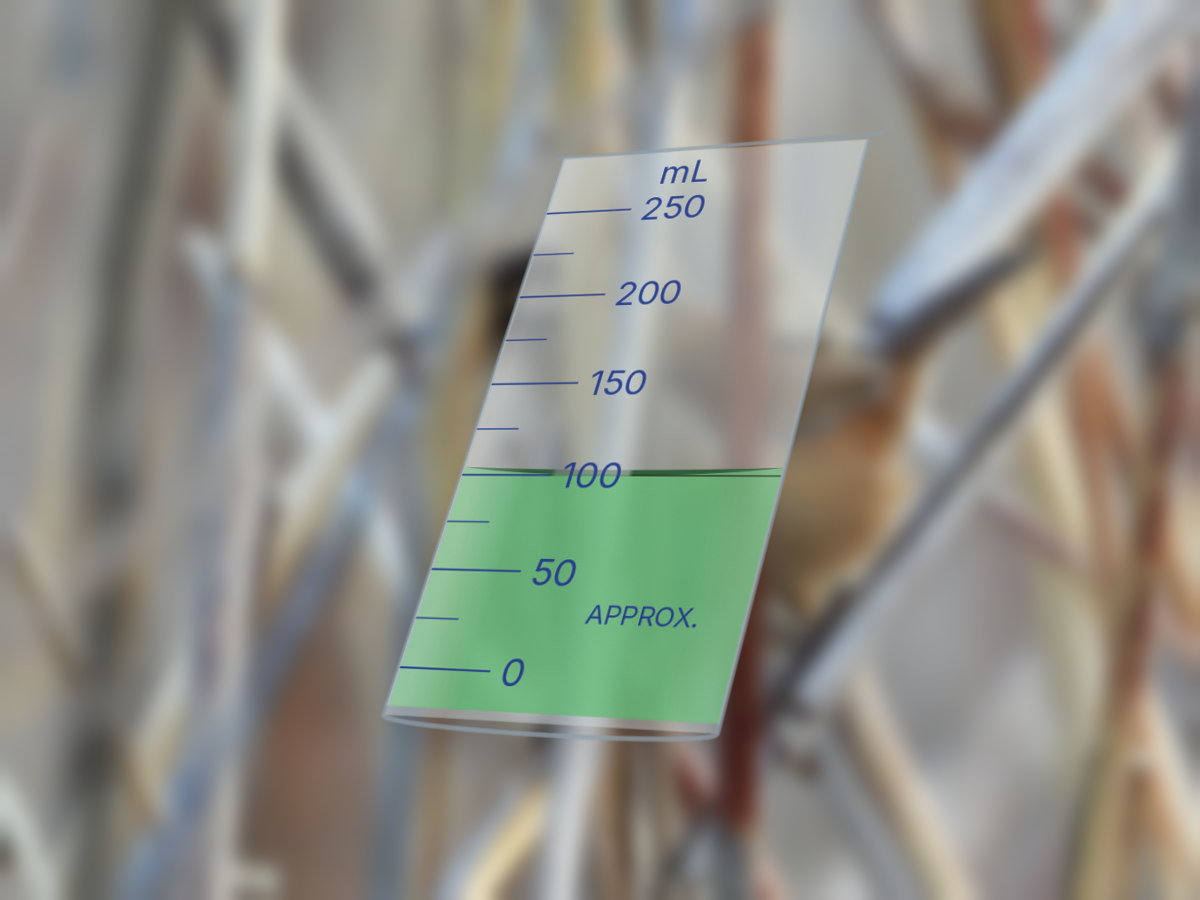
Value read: value=100 unit=mL
